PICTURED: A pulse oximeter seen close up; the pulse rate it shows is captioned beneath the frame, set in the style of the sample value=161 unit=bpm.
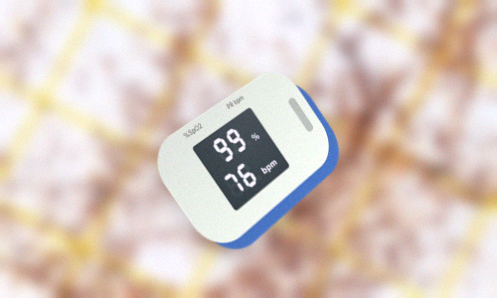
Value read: value=76 unit=bpm
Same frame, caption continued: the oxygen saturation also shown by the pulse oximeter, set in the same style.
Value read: value=99 unit=%
